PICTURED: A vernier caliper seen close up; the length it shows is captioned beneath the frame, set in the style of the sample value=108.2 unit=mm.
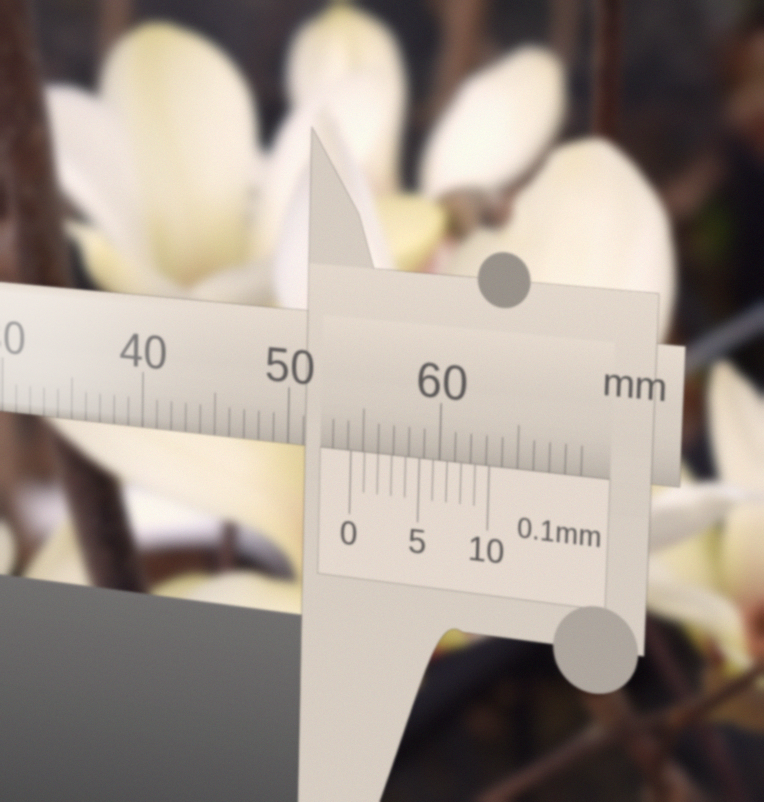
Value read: value=54.2 unit=mm
